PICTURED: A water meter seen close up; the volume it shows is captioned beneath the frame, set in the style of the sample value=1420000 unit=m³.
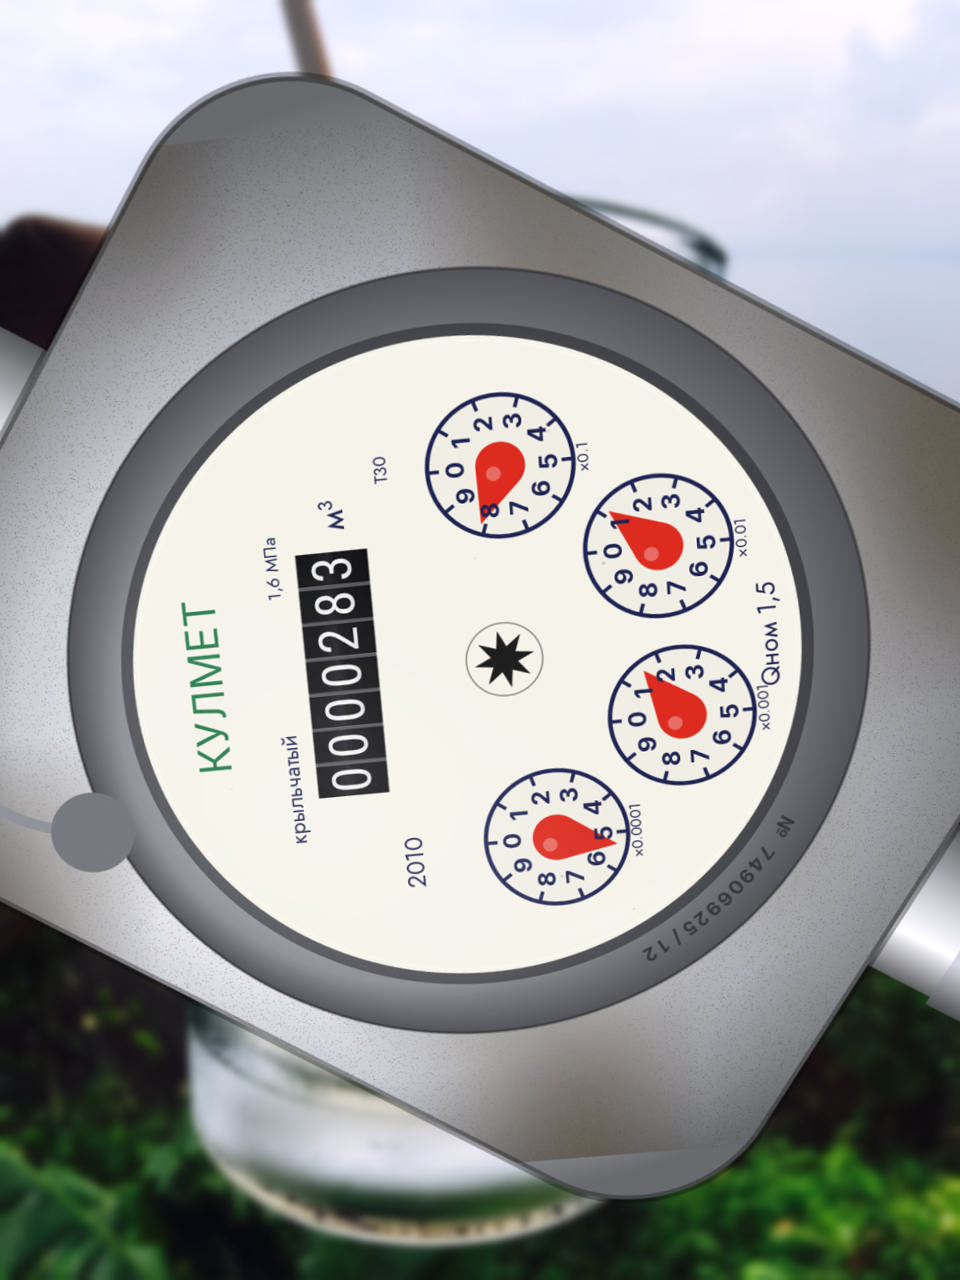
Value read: value=283.8115 unit=m³
